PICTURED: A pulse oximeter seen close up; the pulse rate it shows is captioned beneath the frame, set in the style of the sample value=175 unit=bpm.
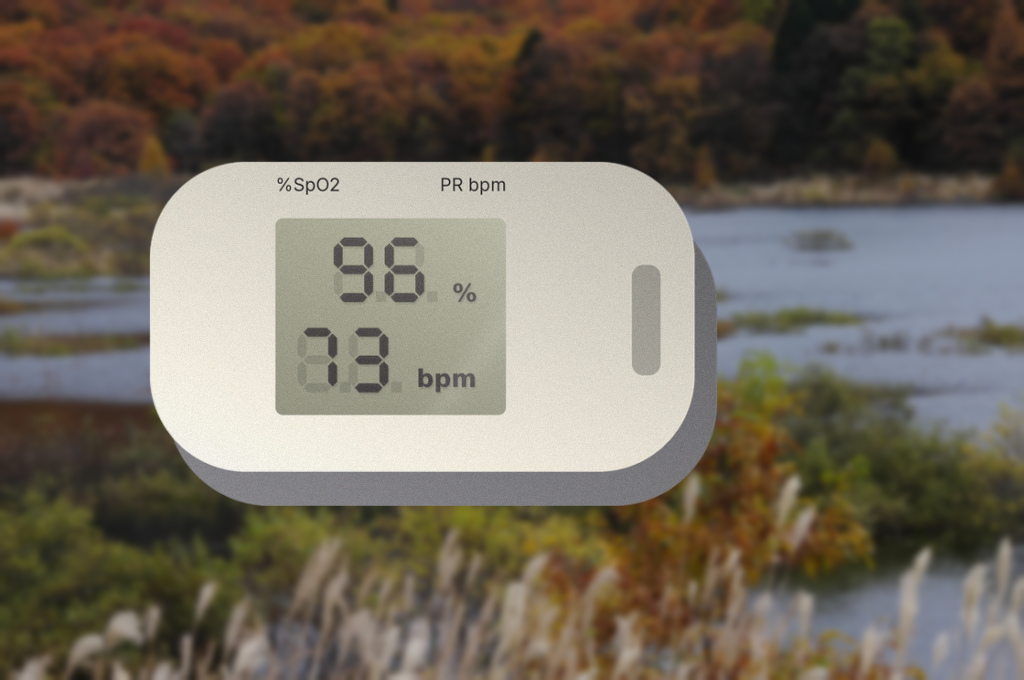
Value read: value=73 unit=bpm
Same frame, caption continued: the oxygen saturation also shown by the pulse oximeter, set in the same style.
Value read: value=96 unit=%
